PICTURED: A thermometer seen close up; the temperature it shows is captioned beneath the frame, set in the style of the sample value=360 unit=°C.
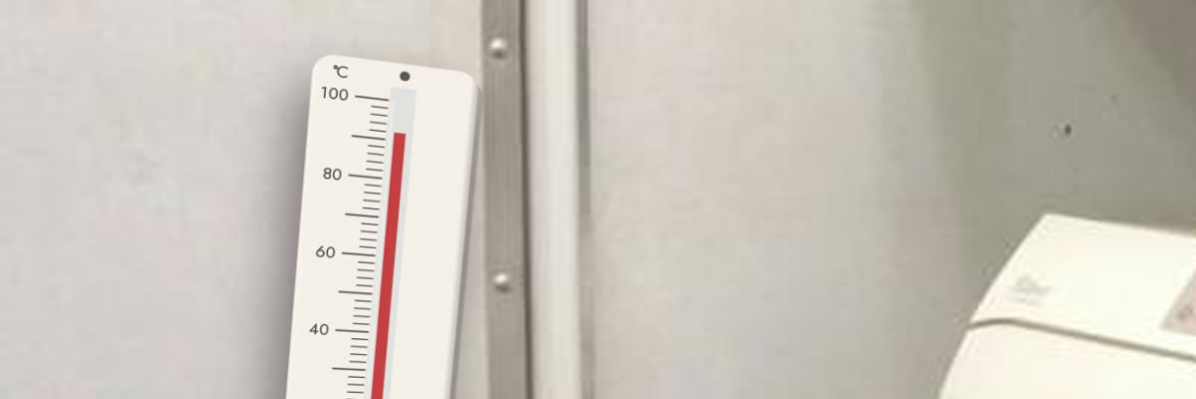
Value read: value=92 unit=°C
